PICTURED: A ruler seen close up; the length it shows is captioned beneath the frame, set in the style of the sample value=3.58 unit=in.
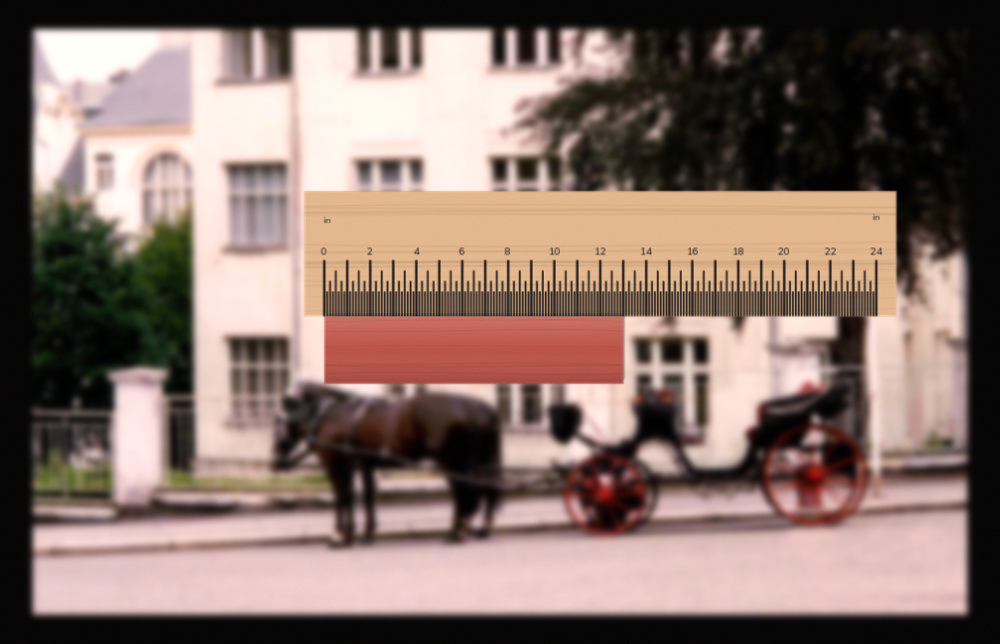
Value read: value=13 unit=in
